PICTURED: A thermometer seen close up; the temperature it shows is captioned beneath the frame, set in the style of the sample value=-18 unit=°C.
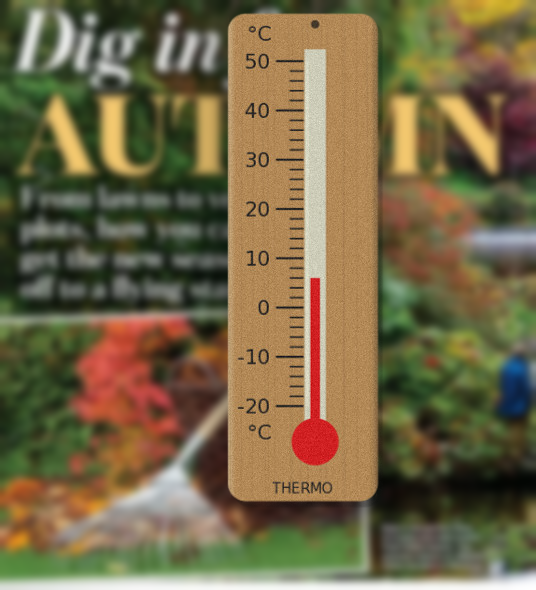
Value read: value=6 unit=°C
